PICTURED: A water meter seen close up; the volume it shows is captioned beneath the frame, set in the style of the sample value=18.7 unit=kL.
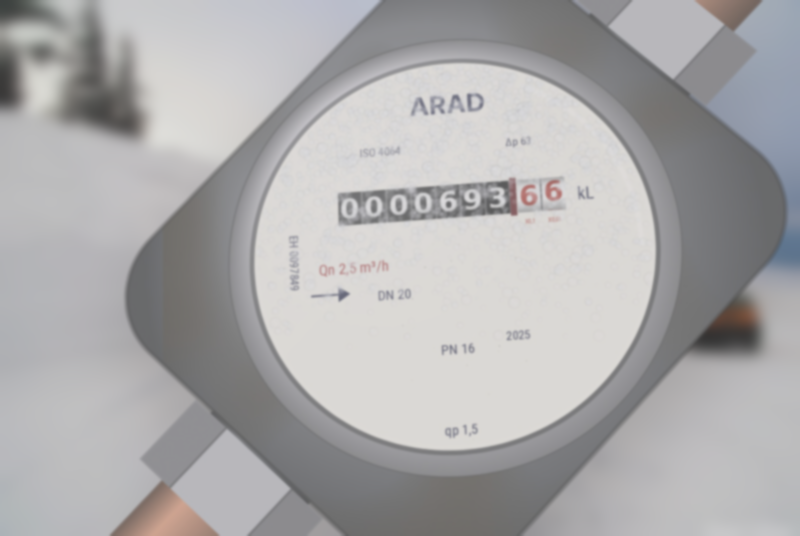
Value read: value=693.66 unit=kL
